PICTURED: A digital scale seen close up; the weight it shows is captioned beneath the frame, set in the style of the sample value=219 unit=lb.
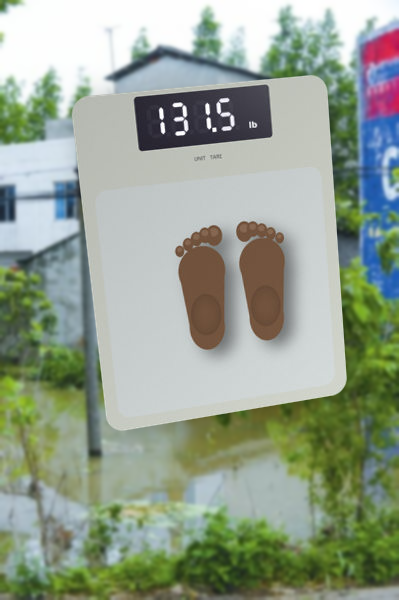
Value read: value=131.5 unit=lb
